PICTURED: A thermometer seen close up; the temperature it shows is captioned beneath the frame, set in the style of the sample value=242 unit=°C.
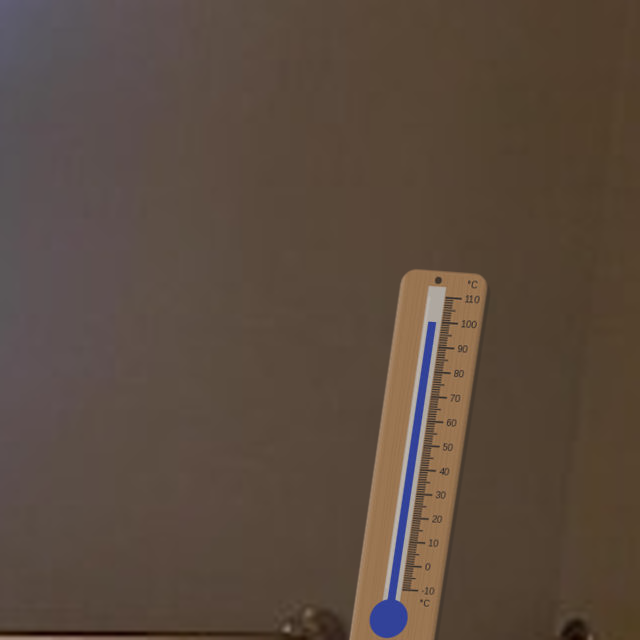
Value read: value=100 unit=°C
